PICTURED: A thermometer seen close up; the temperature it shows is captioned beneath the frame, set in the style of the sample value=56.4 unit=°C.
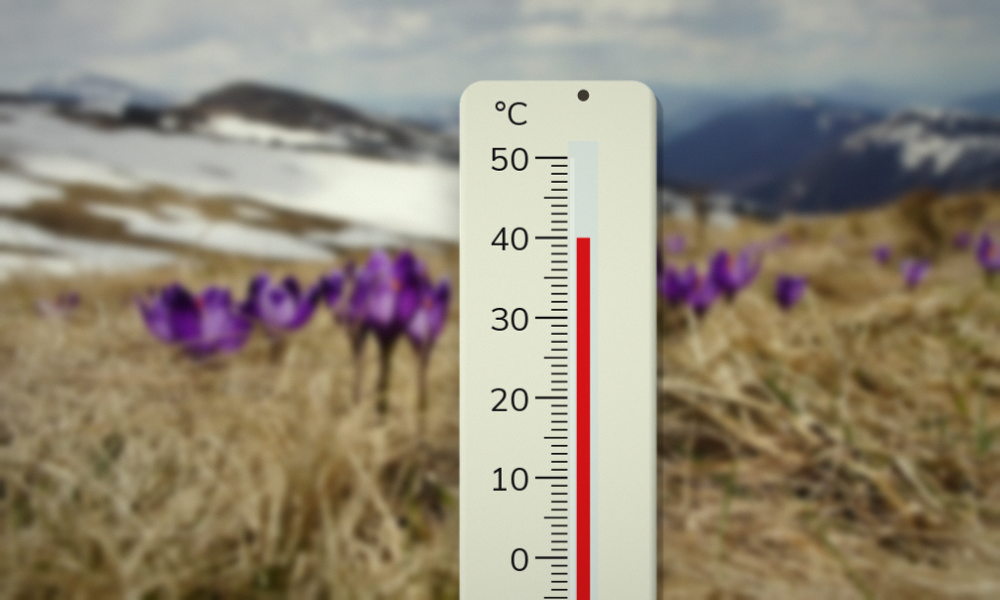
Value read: value=40 unit=°C
